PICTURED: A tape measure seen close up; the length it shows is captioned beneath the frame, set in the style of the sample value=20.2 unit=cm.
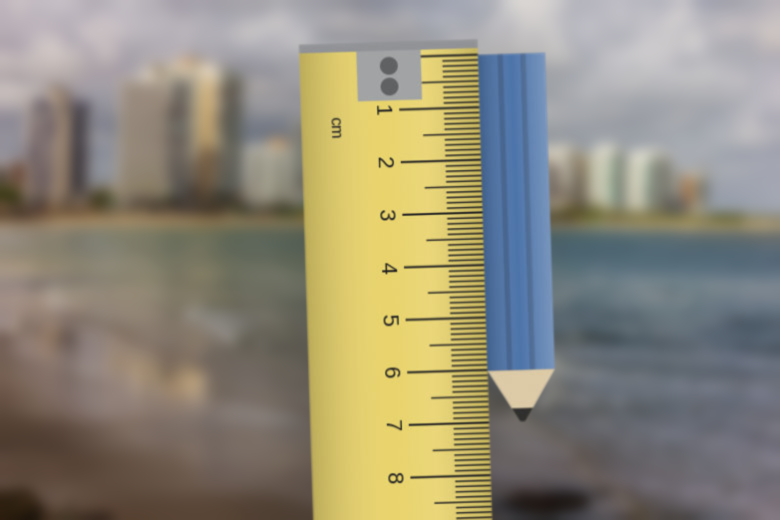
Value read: value=7 unit=cm
